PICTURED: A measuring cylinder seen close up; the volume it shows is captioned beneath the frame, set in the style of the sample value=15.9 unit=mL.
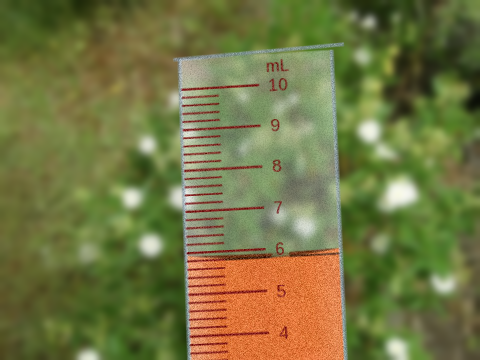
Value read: value=5.8 unit=mL
